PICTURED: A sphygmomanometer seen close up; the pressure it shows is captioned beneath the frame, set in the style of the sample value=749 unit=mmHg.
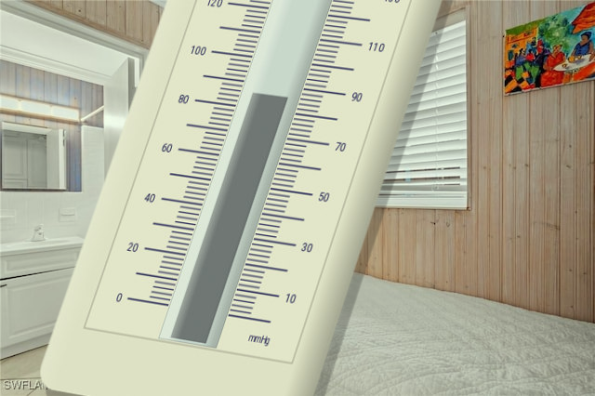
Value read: value=86 unit=mmHg
